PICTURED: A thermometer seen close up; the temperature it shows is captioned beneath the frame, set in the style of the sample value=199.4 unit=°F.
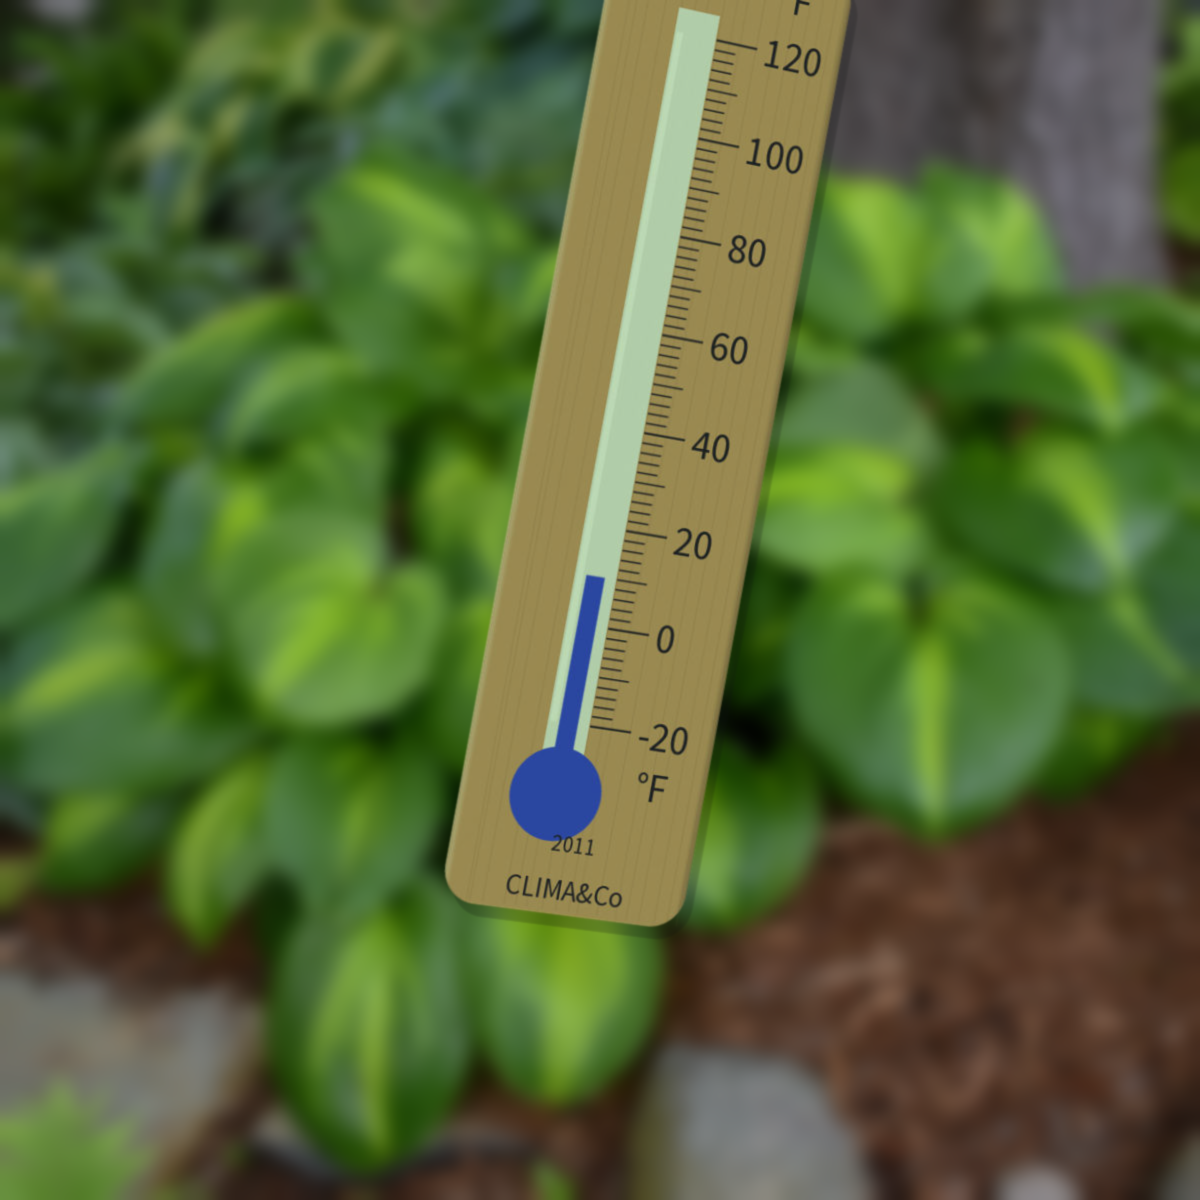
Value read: value=10 unit=°F
